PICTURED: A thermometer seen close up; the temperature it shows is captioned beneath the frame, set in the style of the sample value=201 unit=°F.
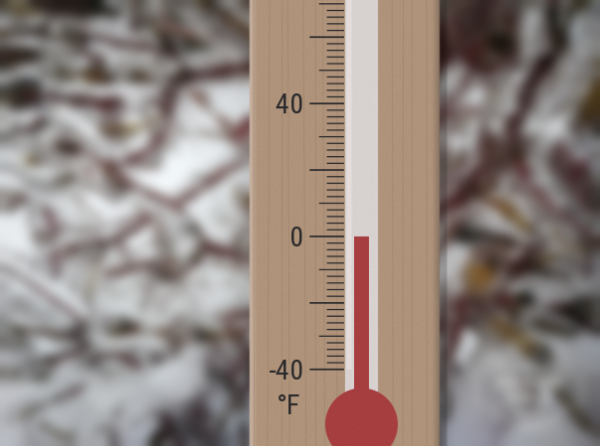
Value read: value=0 unit=°F
